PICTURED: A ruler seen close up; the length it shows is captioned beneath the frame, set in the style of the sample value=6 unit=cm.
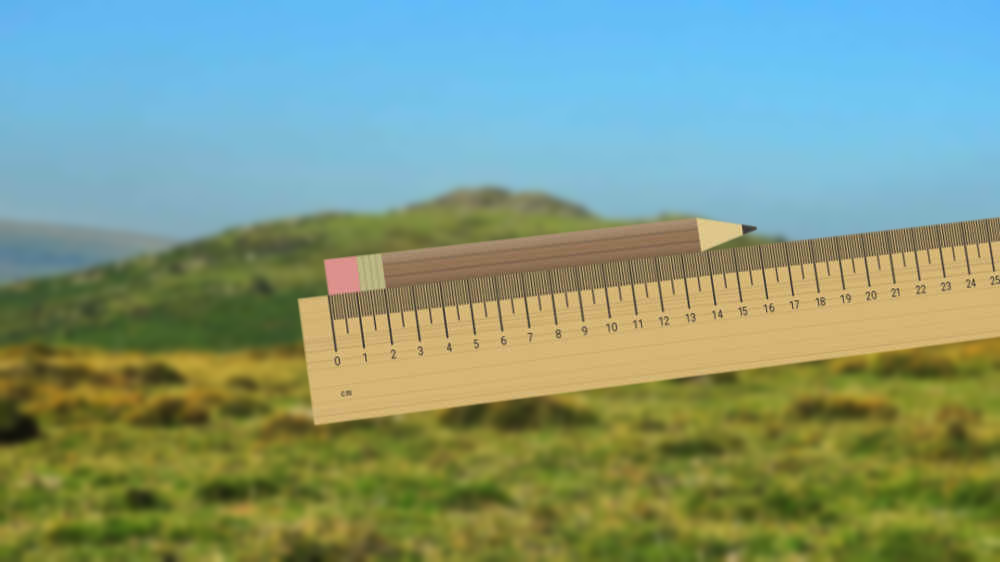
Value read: value=16 unit=cm
